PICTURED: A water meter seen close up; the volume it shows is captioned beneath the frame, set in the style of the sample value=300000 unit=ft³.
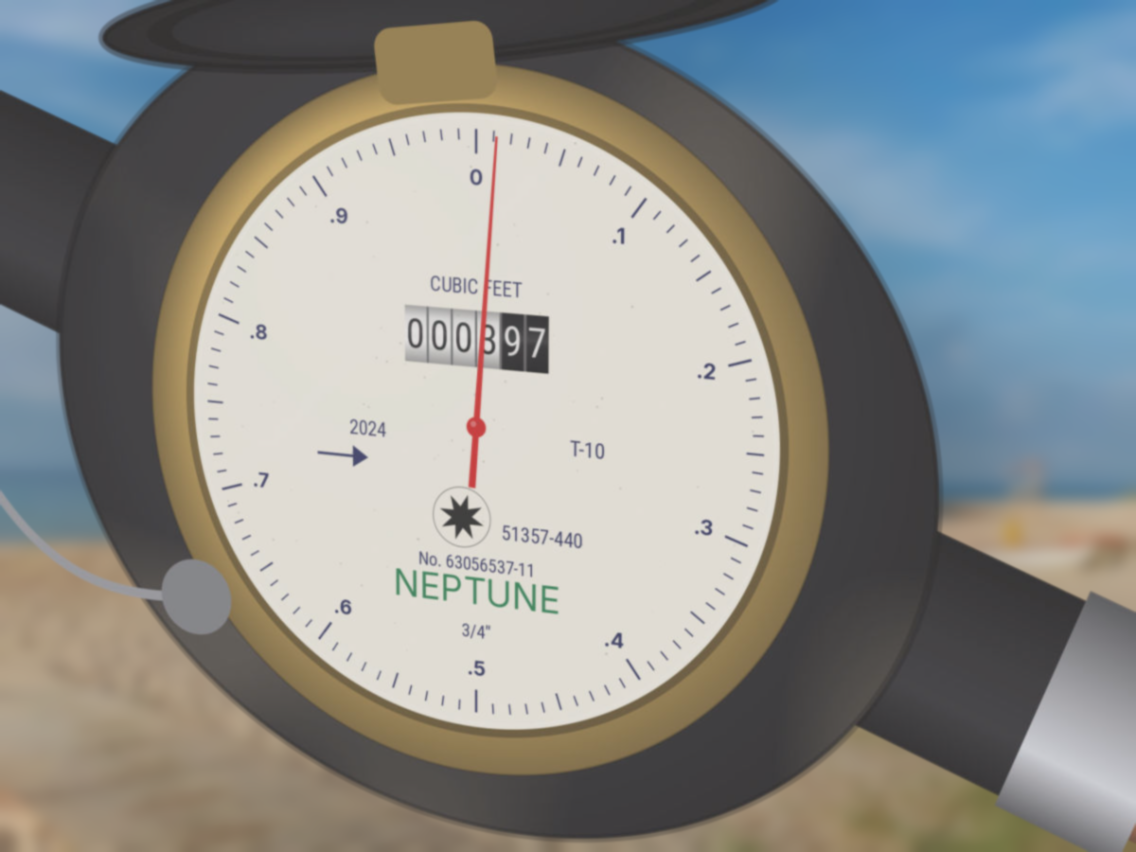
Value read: value=397.01 unit=ft³
